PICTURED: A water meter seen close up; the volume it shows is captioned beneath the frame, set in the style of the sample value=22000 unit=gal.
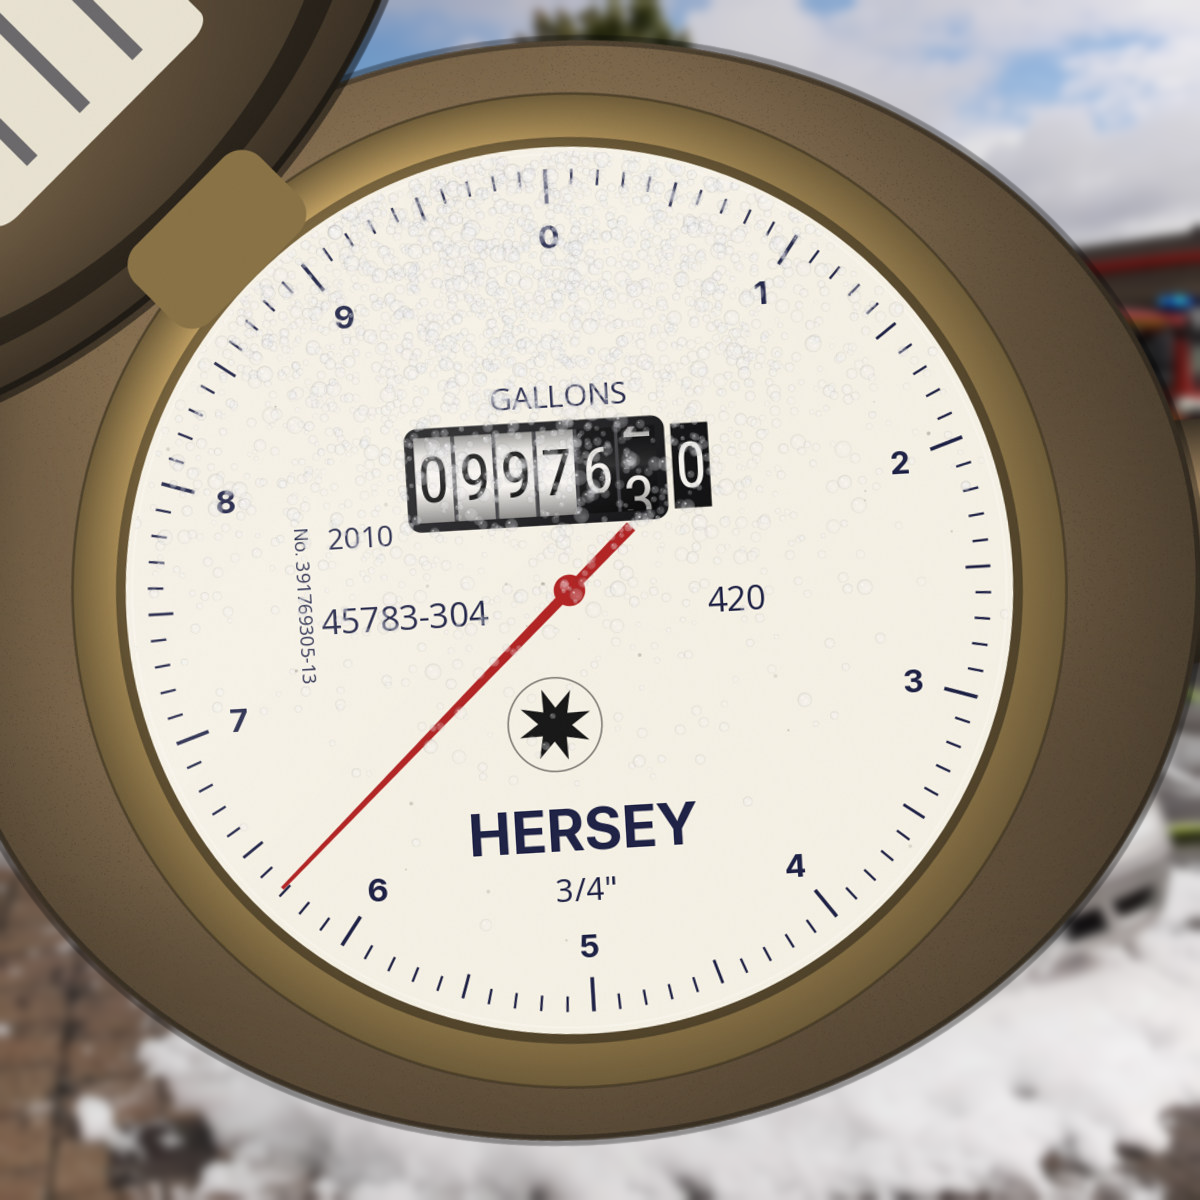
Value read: value=997626.3 unit=gal
